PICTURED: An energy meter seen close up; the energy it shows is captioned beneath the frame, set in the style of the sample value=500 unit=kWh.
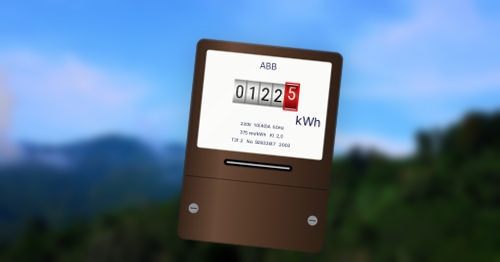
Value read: value=122.5 unit=kWh
